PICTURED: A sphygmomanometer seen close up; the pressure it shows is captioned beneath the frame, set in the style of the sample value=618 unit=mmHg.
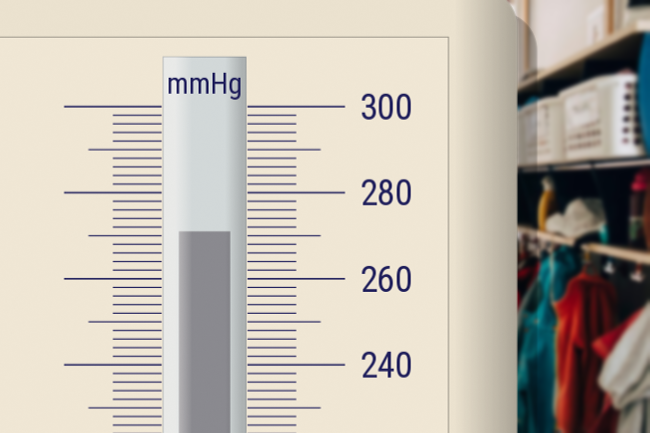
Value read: value=271 unit=mmHg
